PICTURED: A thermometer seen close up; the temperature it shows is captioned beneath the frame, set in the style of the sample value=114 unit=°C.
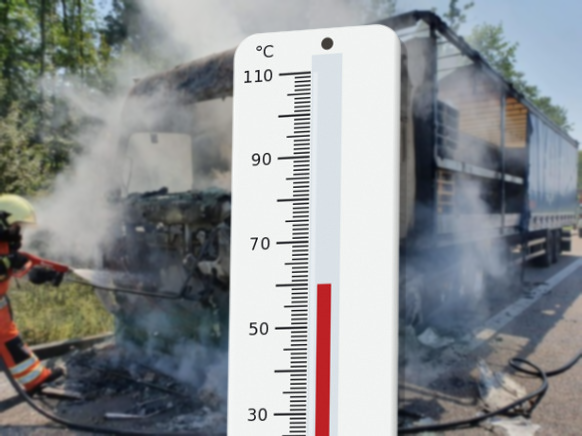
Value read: value=60 unit=°C
